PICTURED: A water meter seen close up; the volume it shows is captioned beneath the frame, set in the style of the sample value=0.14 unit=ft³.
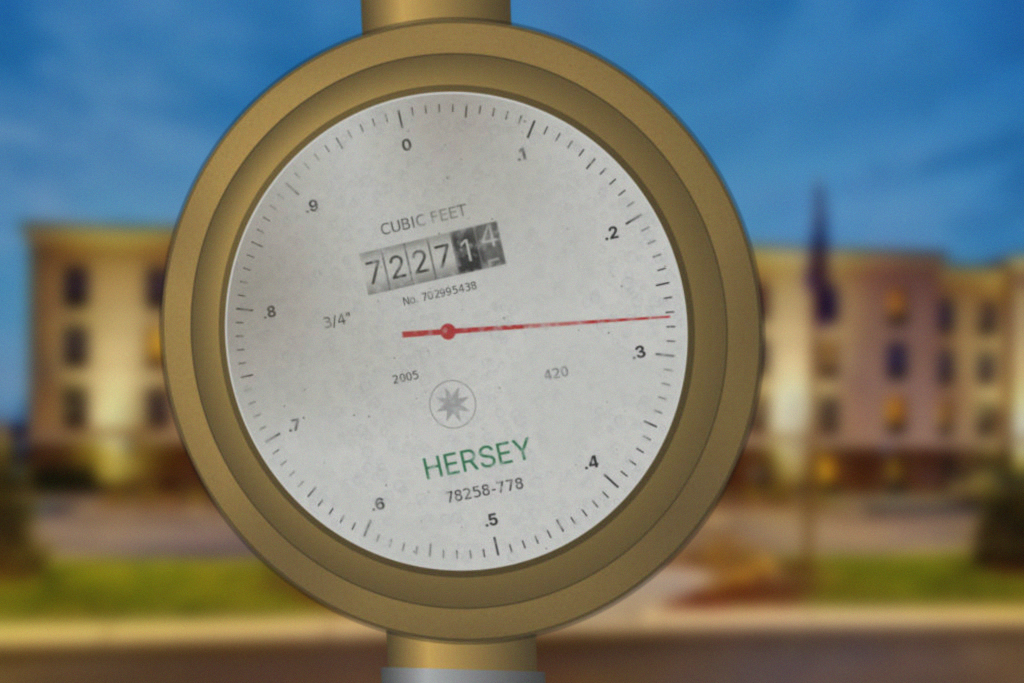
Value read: value=722714.27 unit=ft³
